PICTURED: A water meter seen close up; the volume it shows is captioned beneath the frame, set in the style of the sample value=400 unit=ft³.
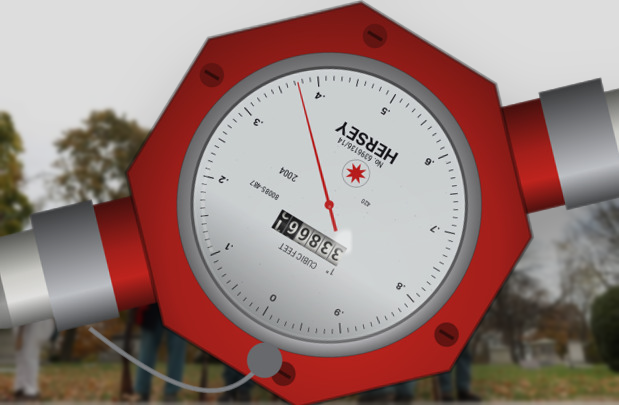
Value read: value=338661.37 unit=ft³
